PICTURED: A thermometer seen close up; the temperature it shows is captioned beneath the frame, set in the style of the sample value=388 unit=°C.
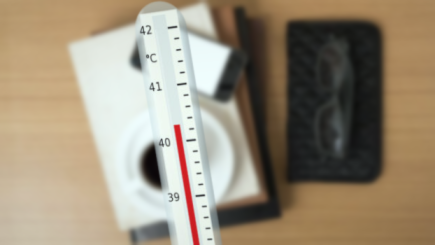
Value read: value=40.3 unit=°C
